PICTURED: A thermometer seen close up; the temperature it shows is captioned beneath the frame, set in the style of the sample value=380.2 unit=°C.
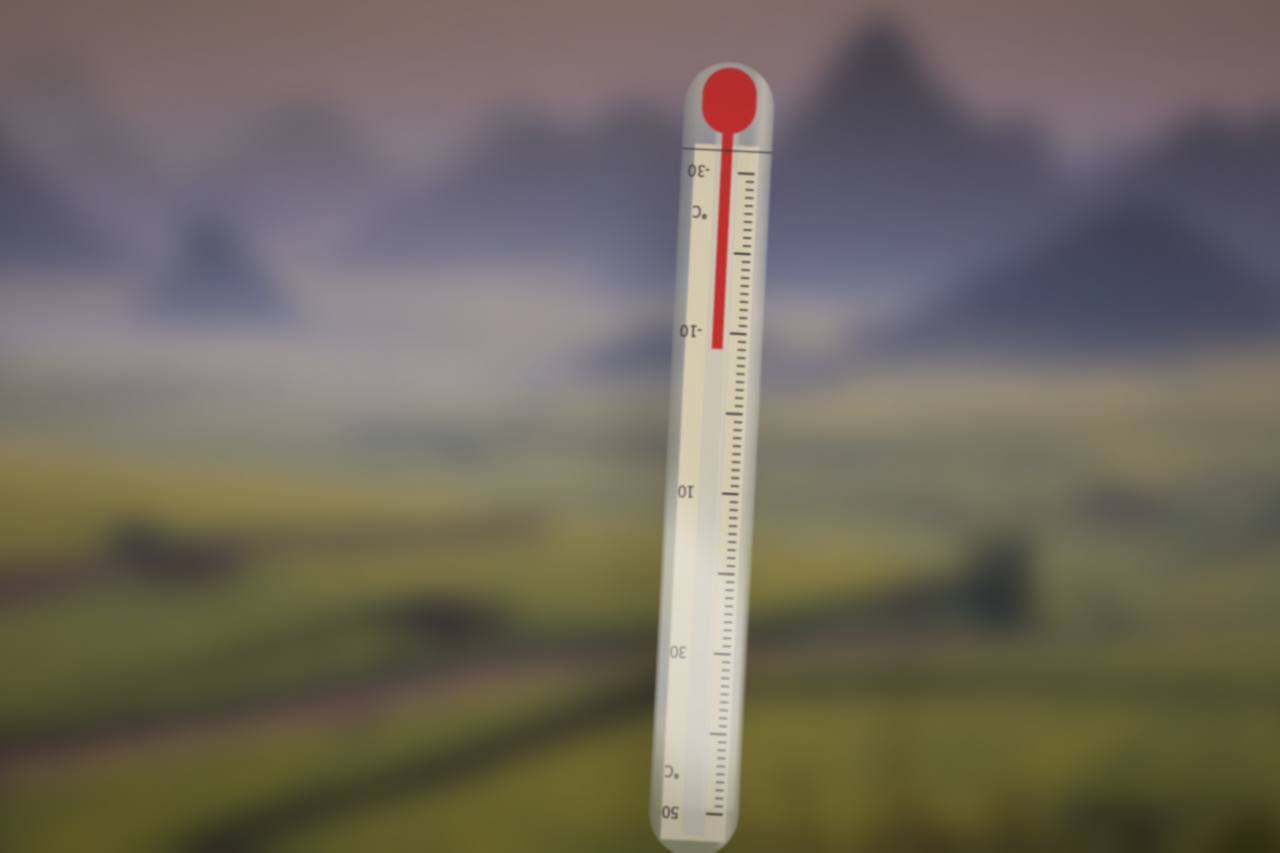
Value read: value=-8 unit=°C
